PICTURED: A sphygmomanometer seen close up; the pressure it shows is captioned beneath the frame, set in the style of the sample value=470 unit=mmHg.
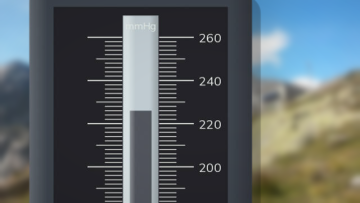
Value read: value=226 unit=mmHg
